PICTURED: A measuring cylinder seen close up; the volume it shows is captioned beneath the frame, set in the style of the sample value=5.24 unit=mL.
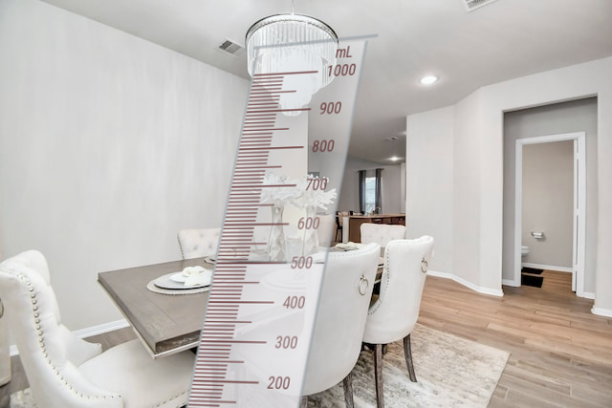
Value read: value=500 unit=mL
